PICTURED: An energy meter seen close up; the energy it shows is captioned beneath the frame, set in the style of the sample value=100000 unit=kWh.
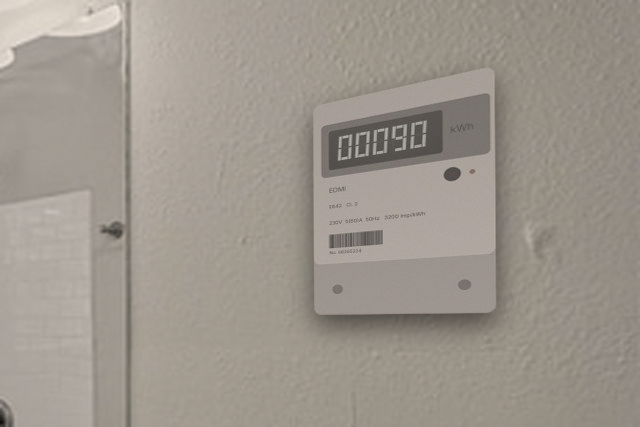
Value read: value=90 unit=kWh
